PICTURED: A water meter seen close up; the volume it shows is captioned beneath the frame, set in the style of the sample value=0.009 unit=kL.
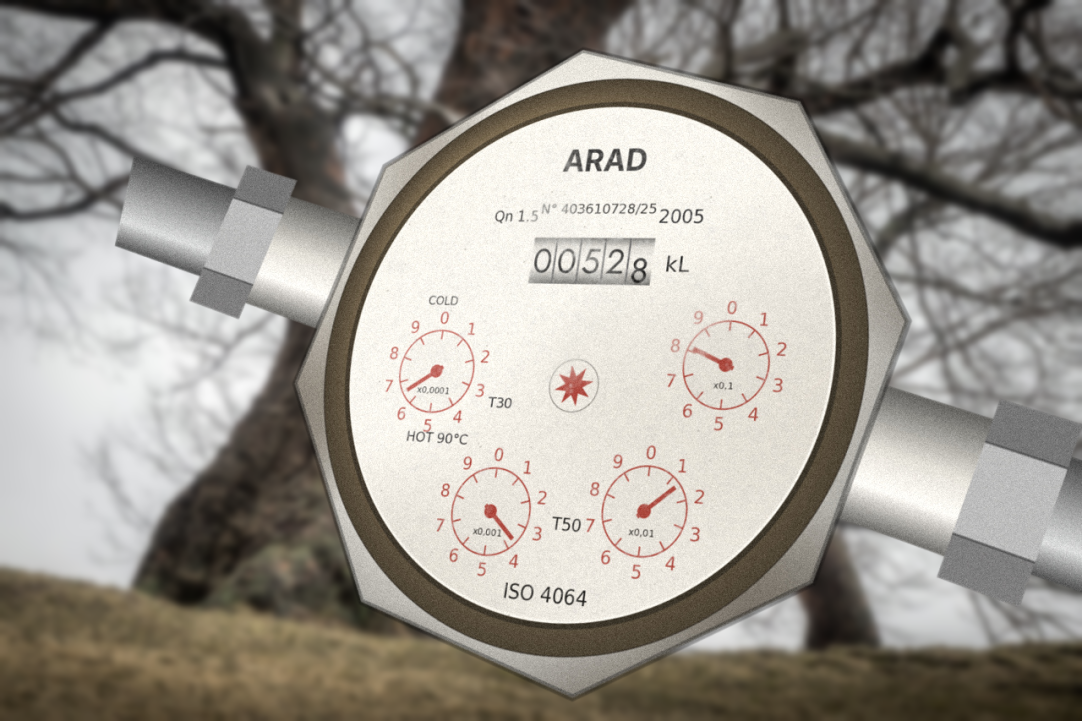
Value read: value=527.8136 unit=kL
